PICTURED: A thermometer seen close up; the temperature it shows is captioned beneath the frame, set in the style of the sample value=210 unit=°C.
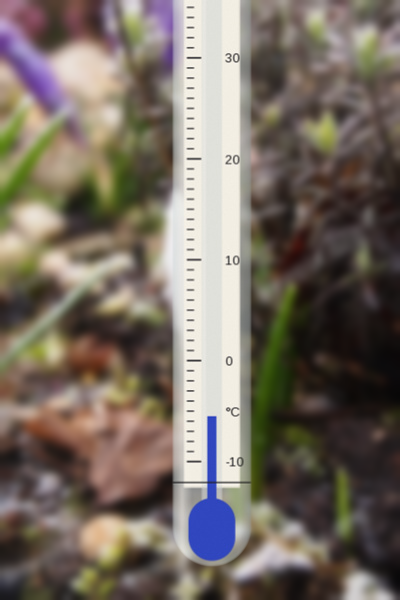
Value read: value=-5.5 unit=°C
